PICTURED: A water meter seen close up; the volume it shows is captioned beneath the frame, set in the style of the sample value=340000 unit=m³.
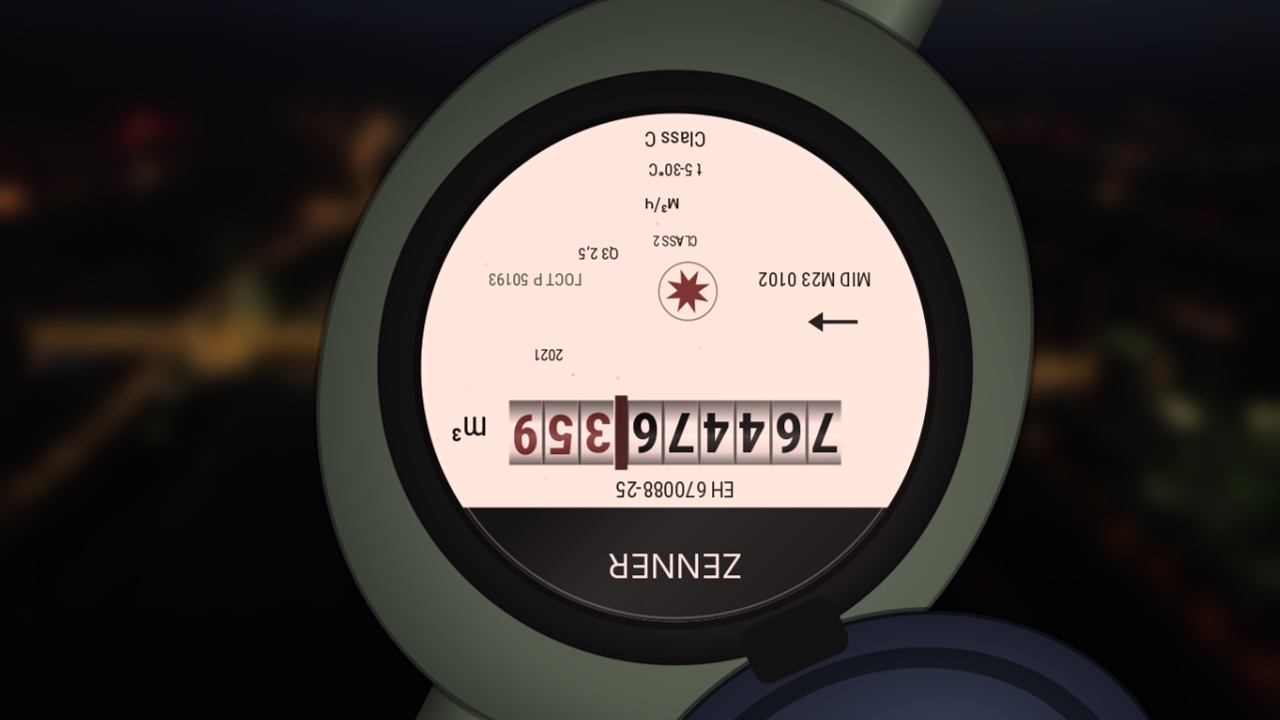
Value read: value=764476.359 unit=m³
